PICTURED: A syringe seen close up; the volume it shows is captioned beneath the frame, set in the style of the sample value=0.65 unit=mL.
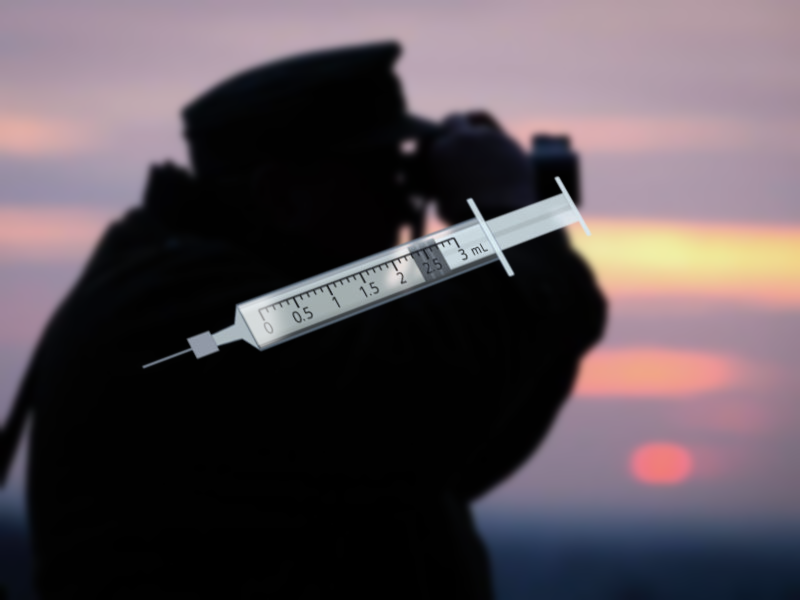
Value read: value=2.3 unit=mL
